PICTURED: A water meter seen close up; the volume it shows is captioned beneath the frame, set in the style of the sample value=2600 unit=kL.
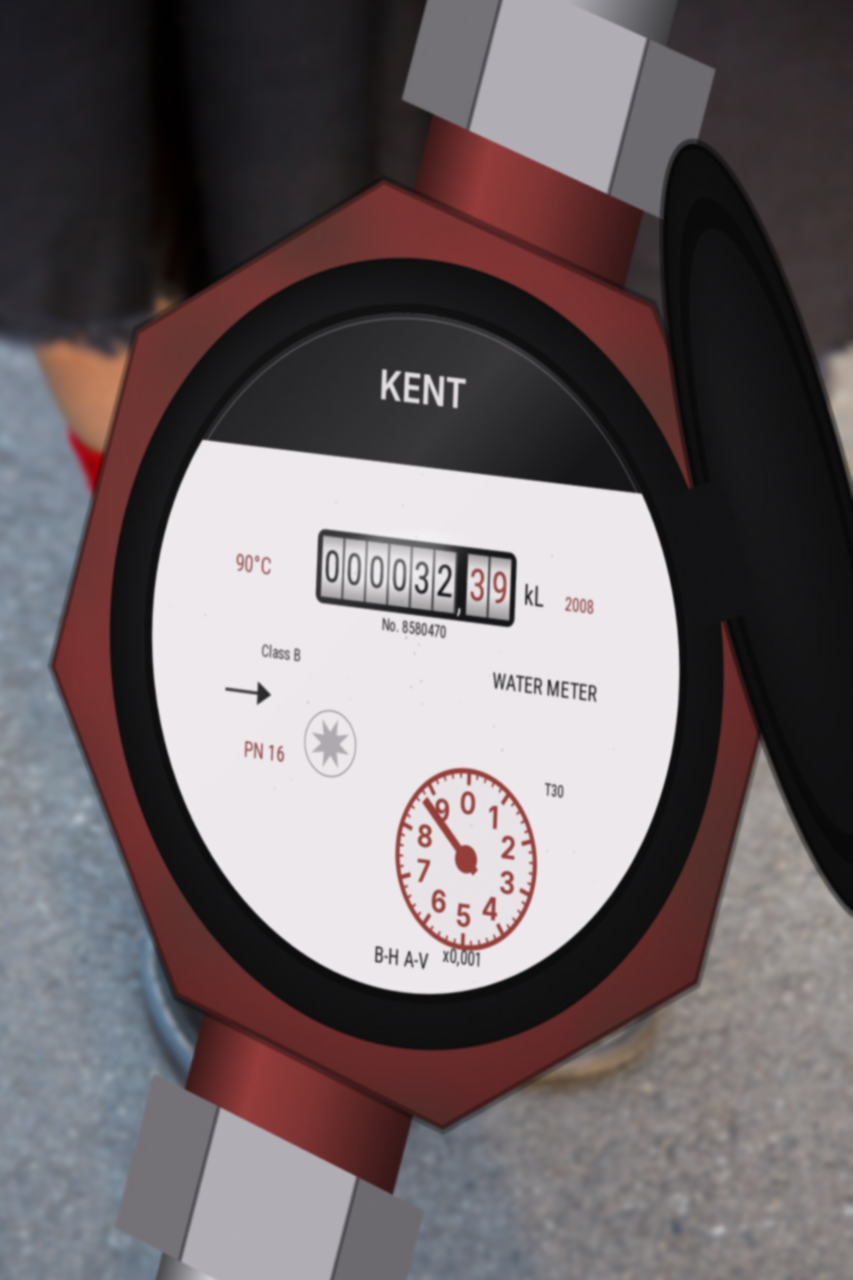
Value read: value=32.398 unit=kL
